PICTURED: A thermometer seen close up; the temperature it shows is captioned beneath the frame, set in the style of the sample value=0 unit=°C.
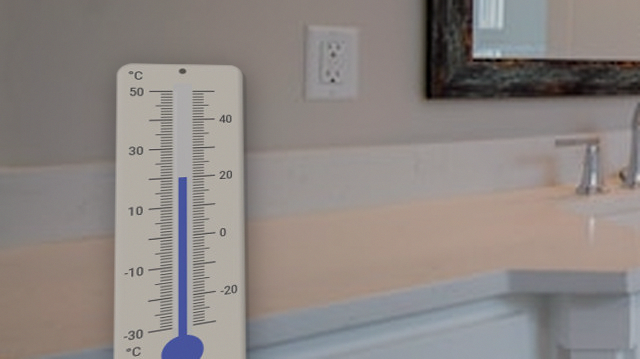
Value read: value=20 unit=°C
